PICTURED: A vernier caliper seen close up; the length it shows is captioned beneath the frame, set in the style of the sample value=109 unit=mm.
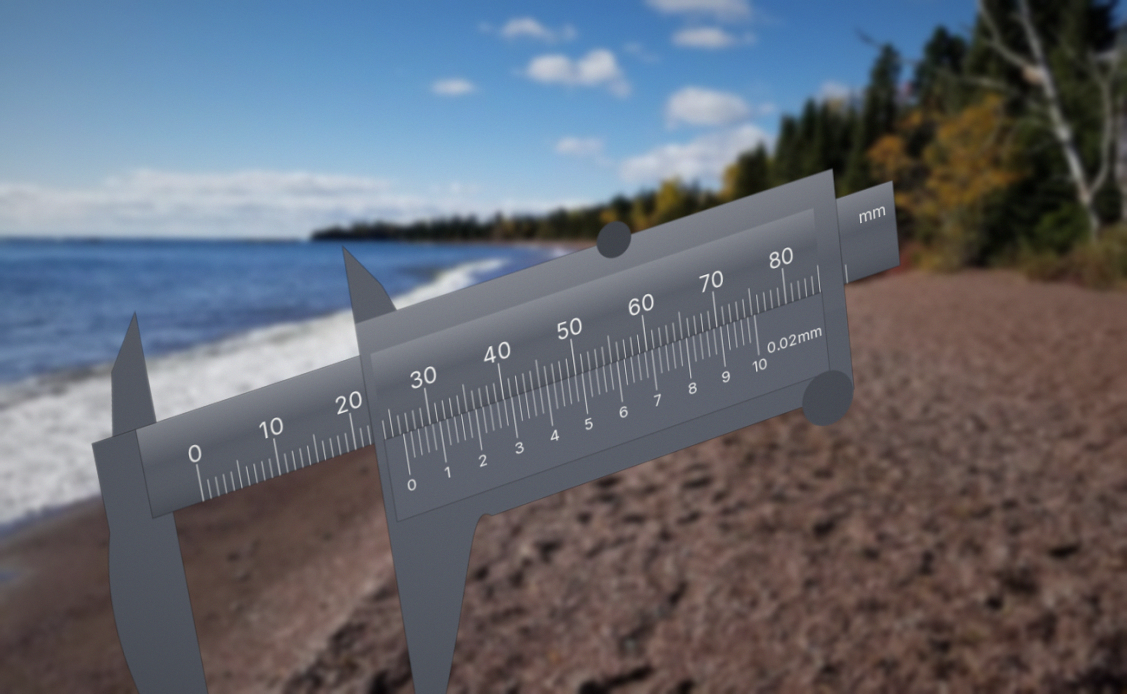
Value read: value=26.4 unit=mm
